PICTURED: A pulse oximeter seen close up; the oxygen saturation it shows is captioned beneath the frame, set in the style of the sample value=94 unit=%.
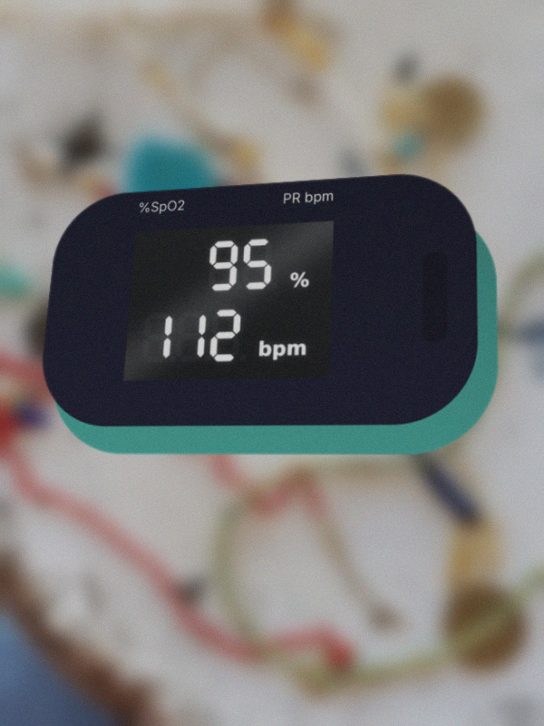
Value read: value=95 unit=%
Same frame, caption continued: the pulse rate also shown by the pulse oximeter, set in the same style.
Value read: value=112 unit=bpm
